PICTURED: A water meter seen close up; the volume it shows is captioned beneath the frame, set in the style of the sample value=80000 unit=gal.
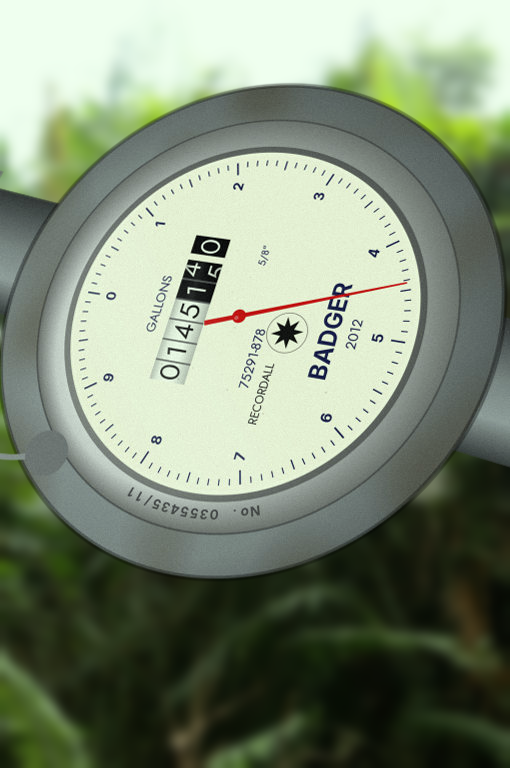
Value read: value=145144.4 unit=gal
